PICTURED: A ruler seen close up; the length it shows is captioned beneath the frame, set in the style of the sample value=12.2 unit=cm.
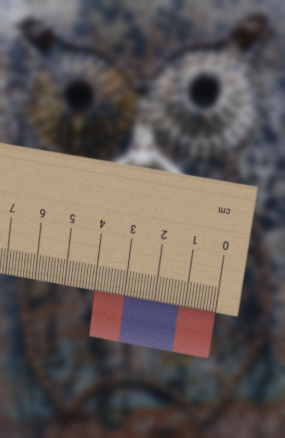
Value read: value=4 unit=cm
